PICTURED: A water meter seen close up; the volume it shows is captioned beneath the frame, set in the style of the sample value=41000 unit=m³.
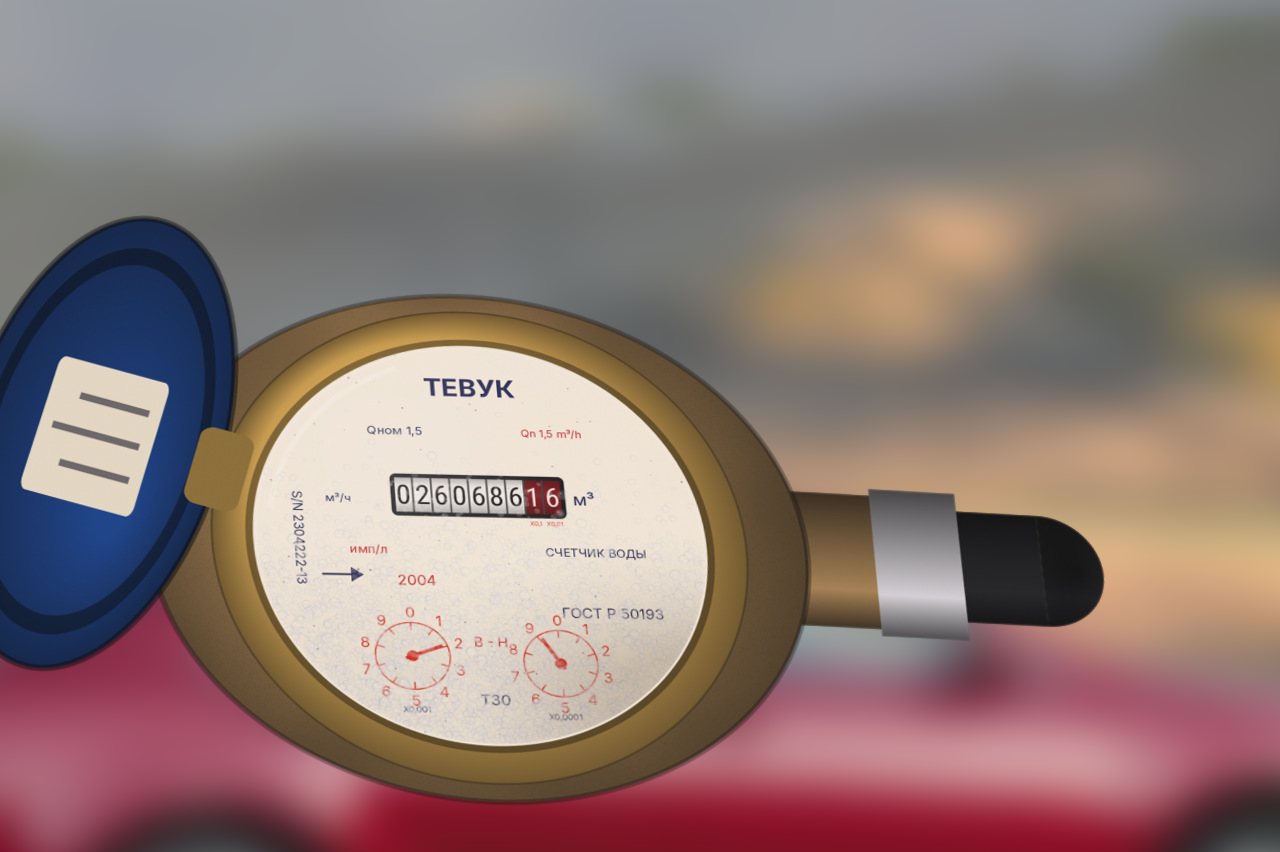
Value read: value=260686.1619 unit=m³
